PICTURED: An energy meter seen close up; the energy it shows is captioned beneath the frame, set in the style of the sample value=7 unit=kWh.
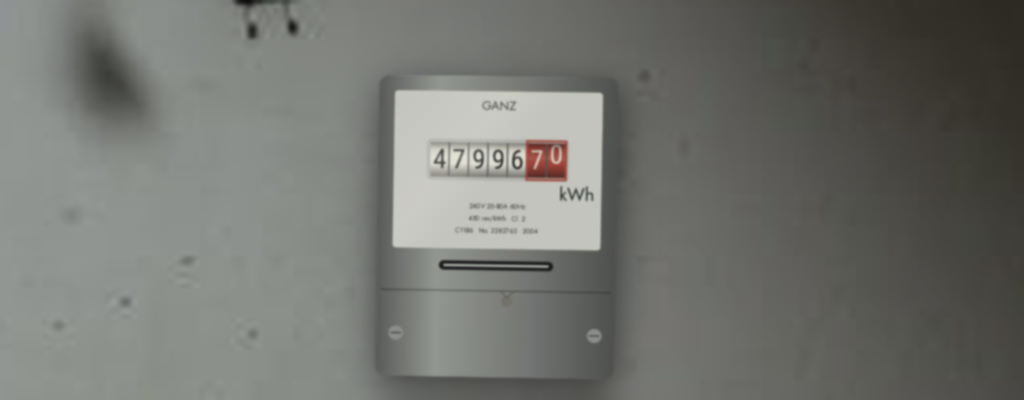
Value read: value=47996.70 unit=kWh
